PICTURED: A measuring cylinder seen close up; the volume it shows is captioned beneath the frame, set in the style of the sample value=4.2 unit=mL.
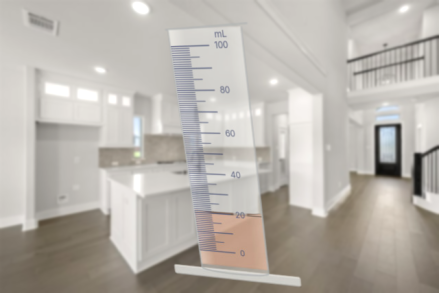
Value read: value=20 unit=mL
